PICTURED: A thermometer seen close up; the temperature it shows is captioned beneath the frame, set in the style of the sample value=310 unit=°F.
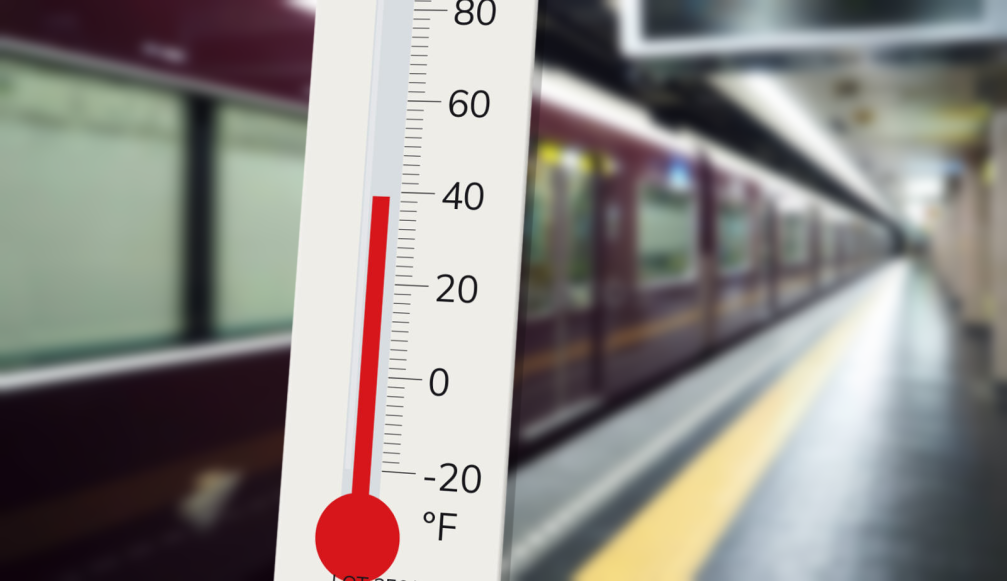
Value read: value=39 unit=°F
